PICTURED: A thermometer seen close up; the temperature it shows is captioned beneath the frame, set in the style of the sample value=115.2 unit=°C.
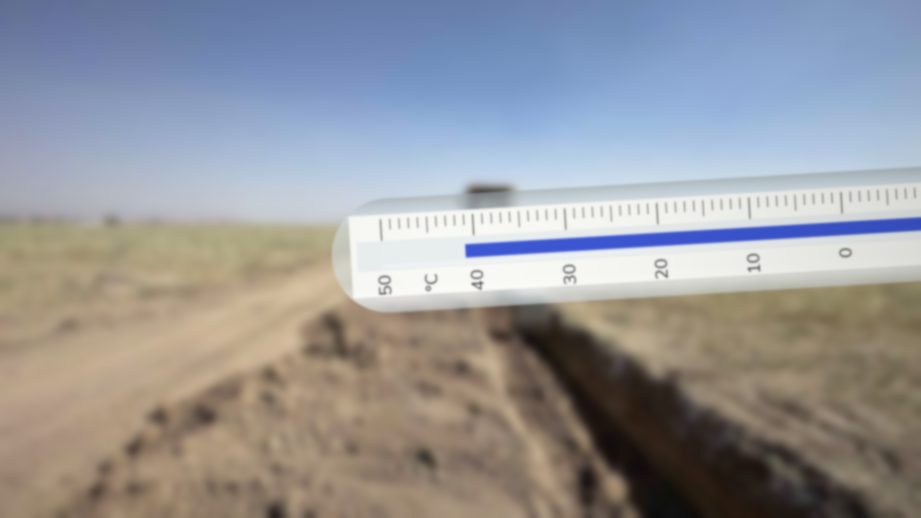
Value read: value=41 unit=°C
